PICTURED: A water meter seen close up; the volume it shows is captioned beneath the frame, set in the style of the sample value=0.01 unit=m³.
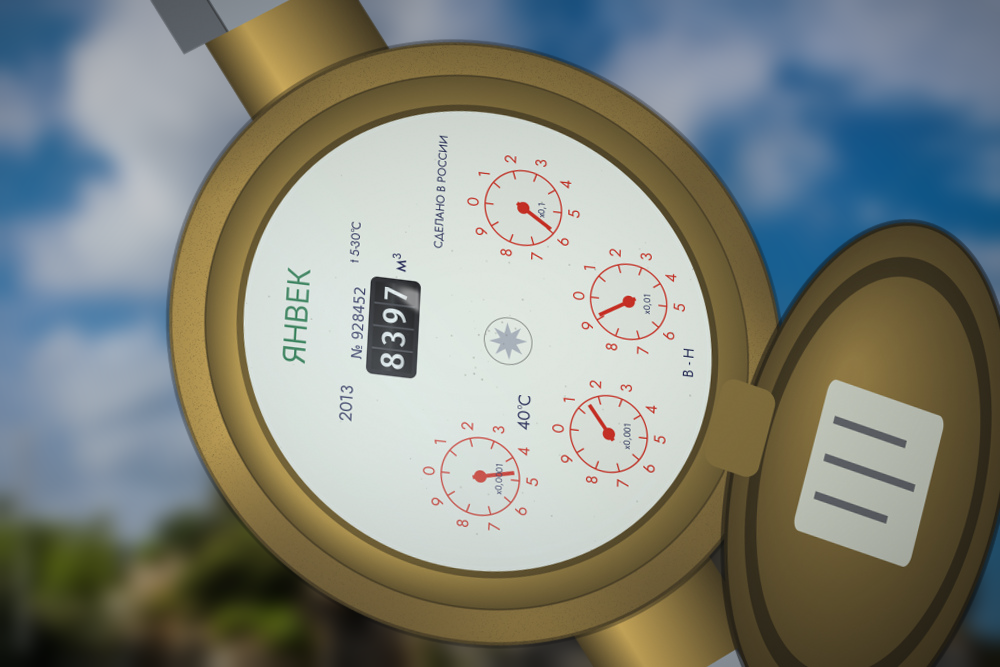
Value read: value=8397.5914 unit=m³
